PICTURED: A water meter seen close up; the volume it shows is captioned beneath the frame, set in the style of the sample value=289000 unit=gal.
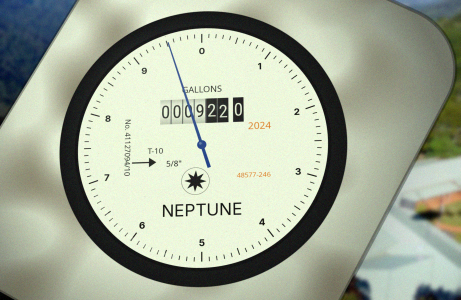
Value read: value=9219.5 unit=gal
